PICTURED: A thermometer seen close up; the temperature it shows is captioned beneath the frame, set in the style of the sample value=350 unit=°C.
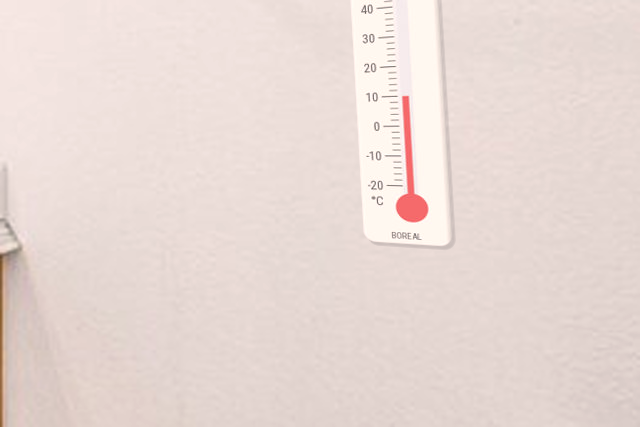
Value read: value=10 unit=°C
